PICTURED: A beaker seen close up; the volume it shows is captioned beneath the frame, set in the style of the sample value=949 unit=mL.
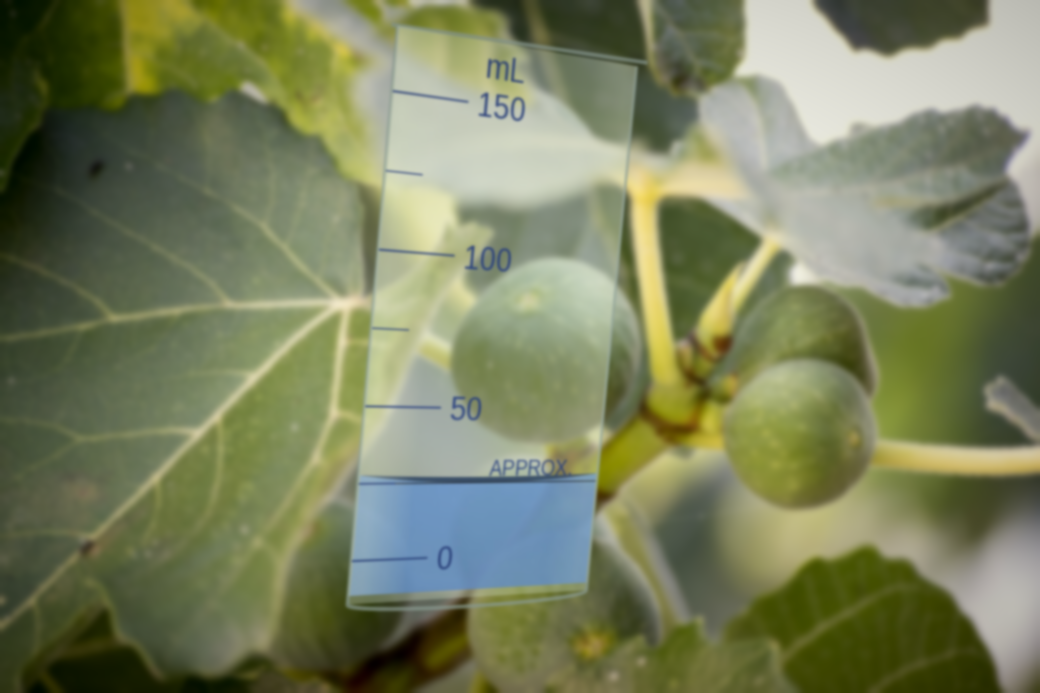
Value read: value=25 unit=mL
